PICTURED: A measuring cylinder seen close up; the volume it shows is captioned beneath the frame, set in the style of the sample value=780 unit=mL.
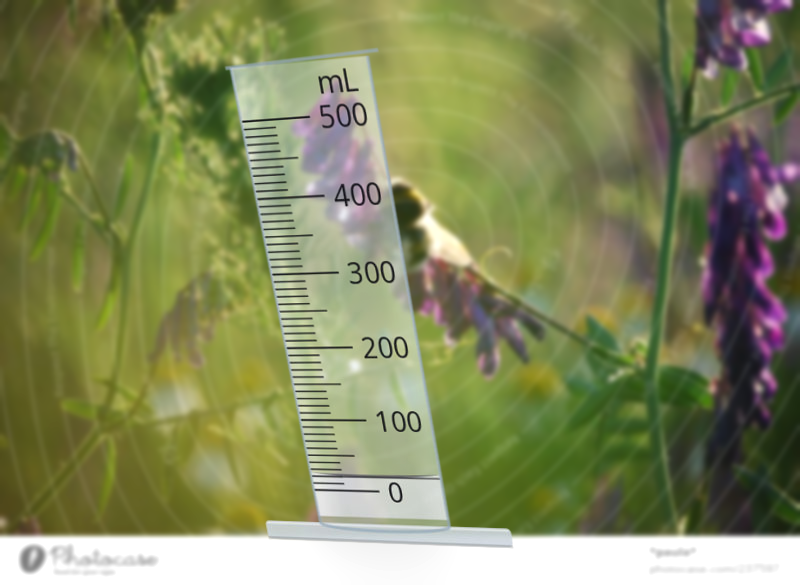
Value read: value=20 unit=mL
